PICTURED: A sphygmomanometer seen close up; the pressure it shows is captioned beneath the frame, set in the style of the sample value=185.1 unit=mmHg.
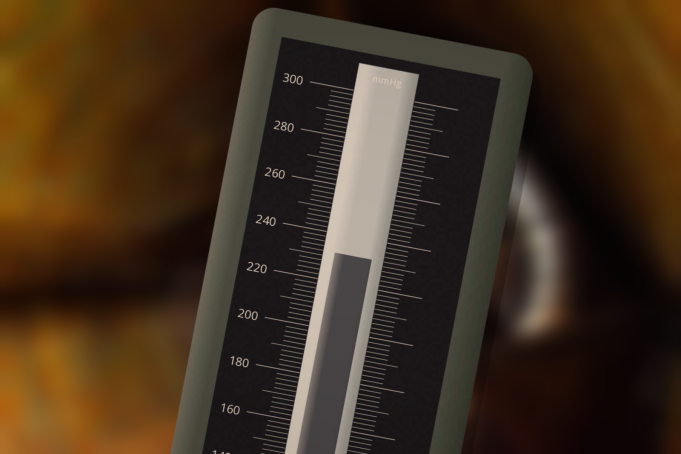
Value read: value=232 unit=mmHg
